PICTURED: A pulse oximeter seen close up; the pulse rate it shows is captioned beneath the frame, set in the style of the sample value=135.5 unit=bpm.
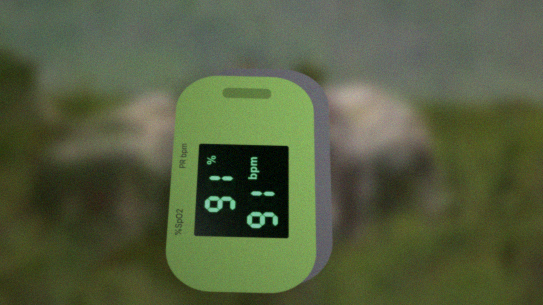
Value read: value=91 unit=bpm
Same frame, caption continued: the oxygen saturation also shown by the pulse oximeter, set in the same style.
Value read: value=91 unit=%
